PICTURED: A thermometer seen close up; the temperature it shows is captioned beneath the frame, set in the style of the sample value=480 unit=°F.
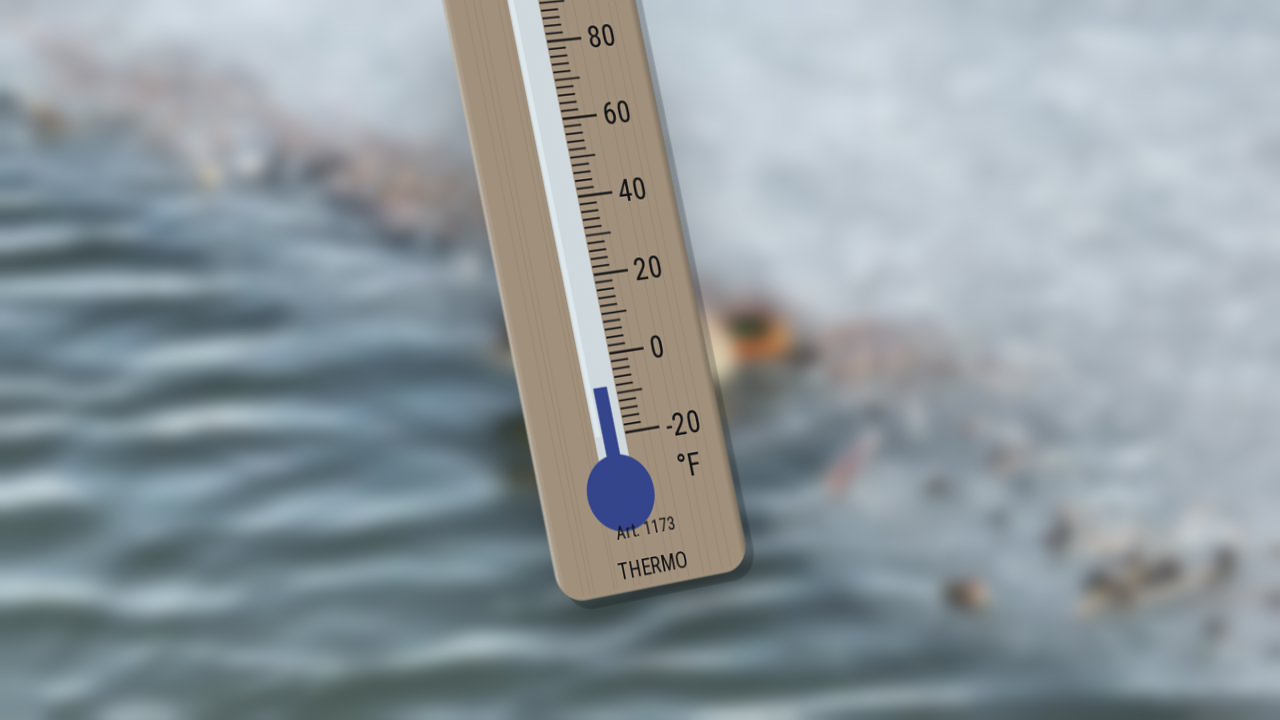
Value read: value=-8 unit=°F
